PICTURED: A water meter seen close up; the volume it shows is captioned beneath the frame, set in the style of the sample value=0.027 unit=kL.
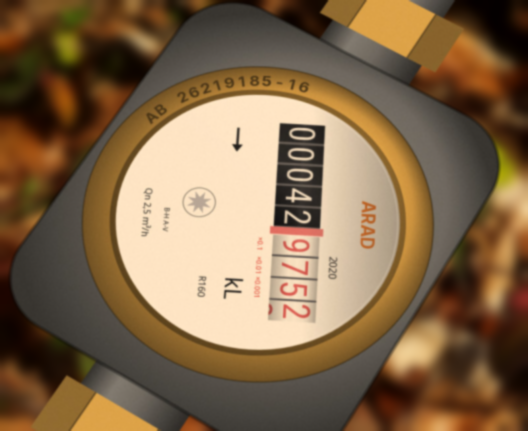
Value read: value=42.9752 unit=kL
